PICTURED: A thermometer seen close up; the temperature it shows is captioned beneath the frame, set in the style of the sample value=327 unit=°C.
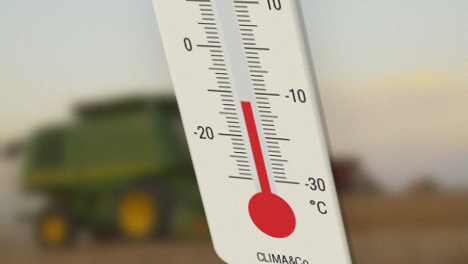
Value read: value=-12 unit=°C
